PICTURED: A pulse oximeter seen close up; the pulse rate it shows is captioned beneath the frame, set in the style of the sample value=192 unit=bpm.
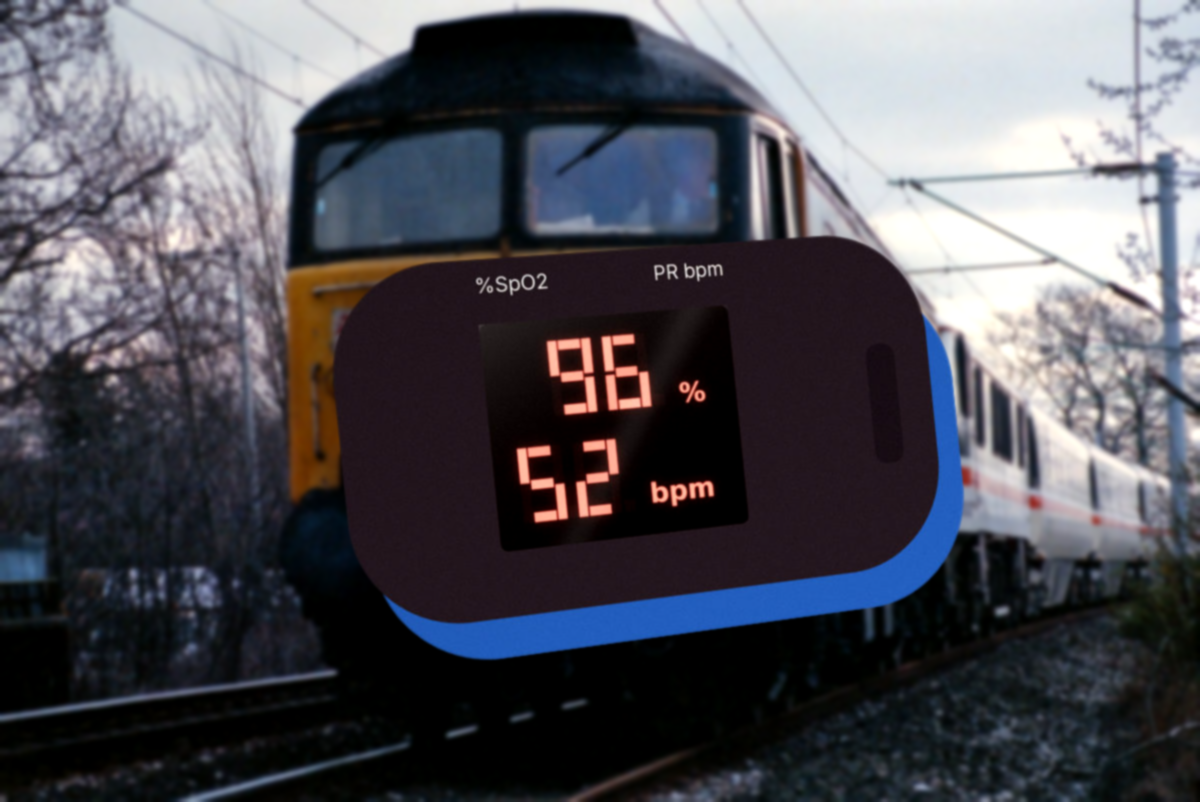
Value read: value=52 unit=bpm
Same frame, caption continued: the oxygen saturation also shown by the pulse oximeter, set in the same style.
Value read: value=96 unit=%
